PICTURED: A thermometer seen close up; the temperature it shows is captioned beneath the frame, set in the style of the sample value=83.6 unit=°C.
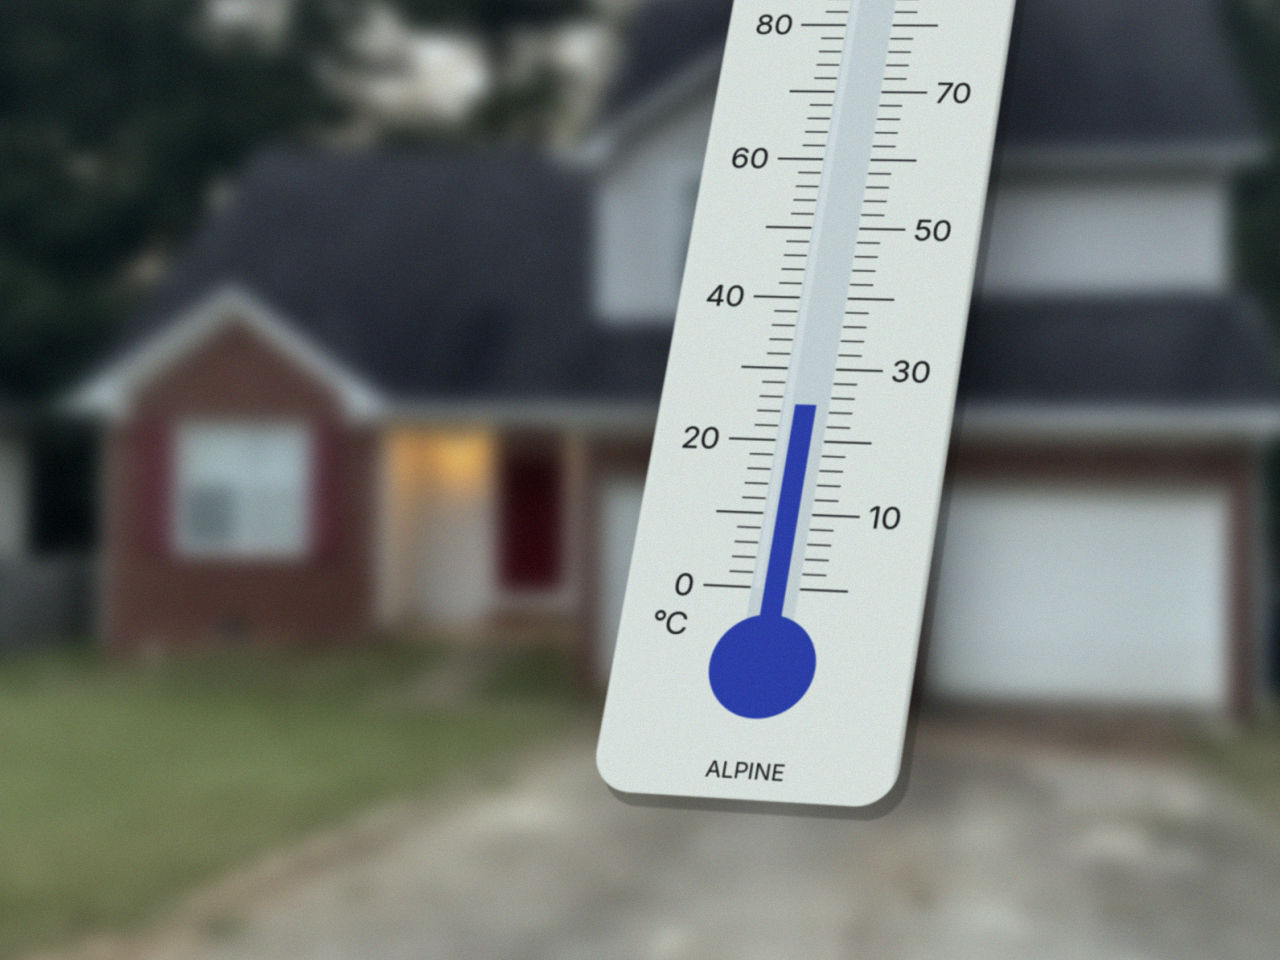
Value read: value=25 unit=°C
